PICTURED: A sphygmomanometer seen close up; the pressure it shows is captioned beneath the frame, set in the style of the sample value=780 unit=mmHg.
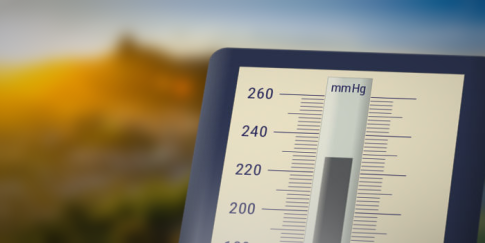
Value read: value=228 unit=mmHg
